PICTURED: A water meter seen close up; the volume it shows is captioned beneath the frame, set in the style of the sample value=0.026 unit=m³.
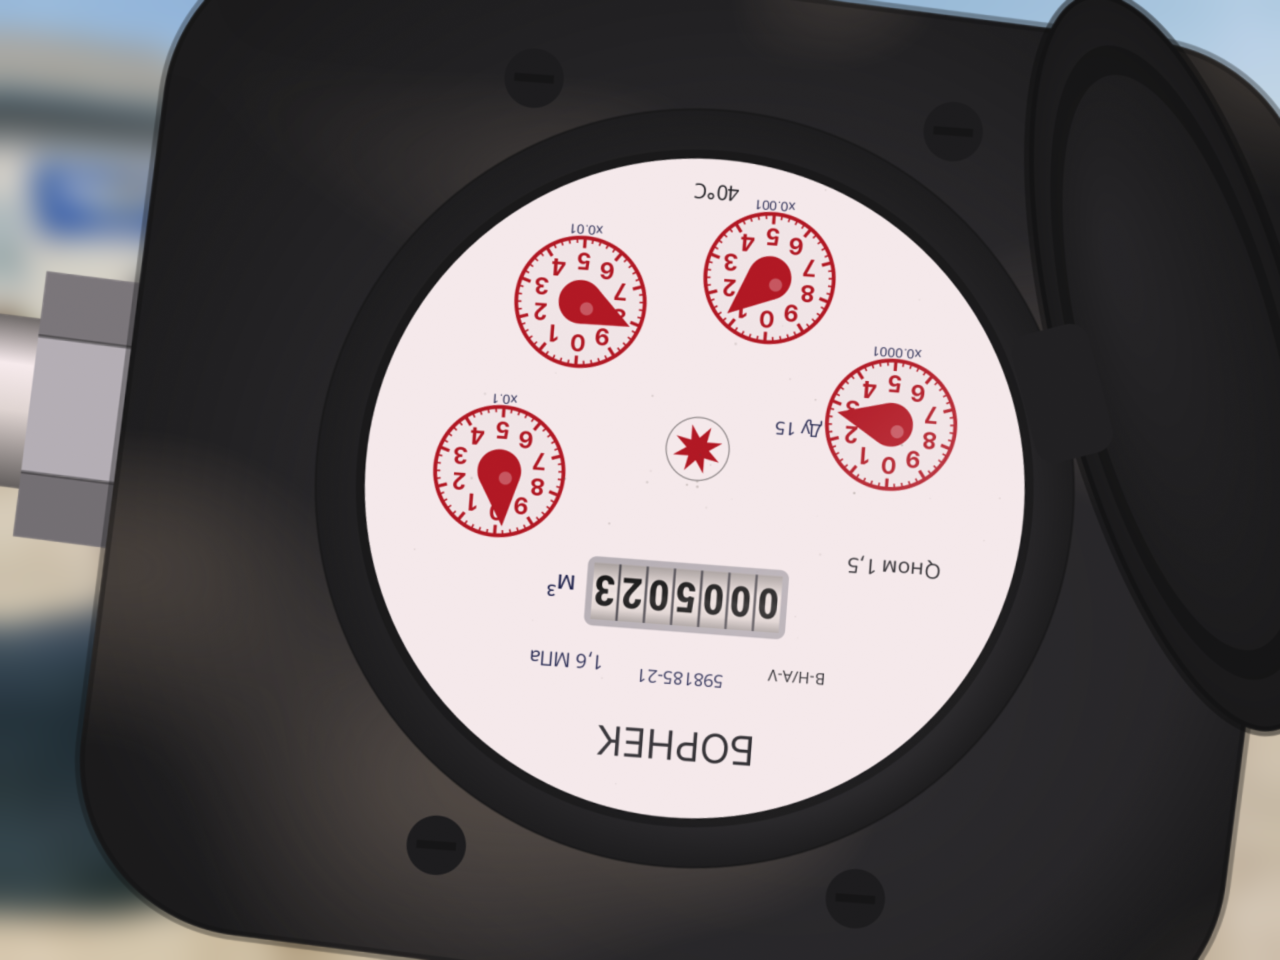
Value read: value=5022.9812 unit=m³
